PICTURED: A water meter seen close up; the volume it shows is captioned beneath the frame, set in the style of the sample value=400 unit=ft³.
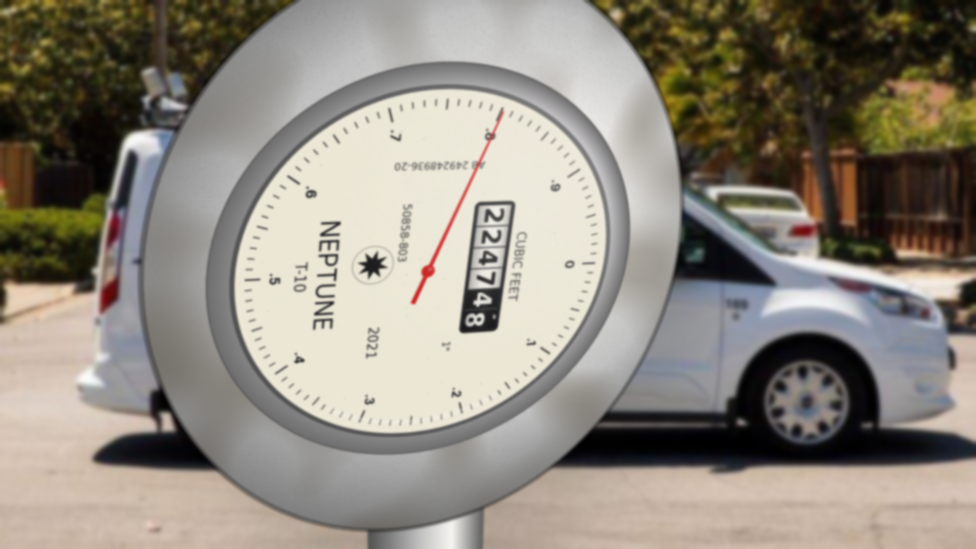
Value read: value=224747.80 unit=ft³
